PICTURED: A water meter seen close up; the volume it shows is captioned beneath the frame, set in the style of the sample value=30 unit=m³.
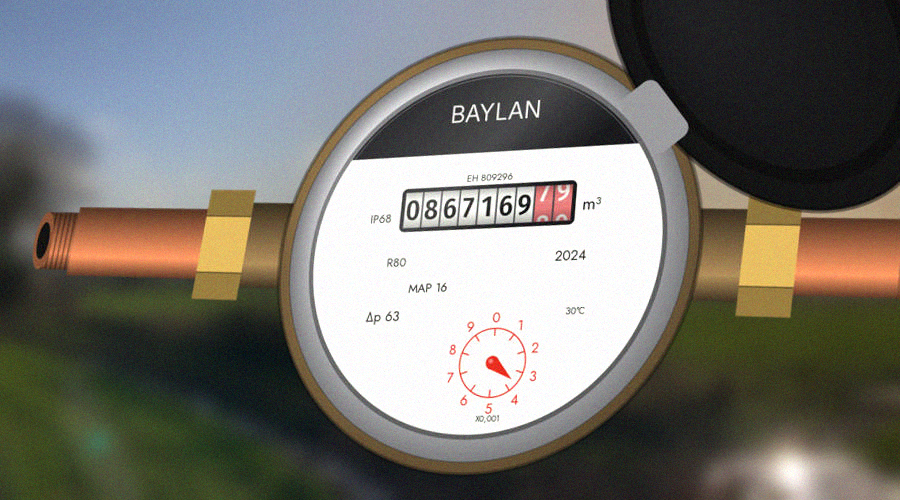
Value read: value=867169.793 unit=m³
